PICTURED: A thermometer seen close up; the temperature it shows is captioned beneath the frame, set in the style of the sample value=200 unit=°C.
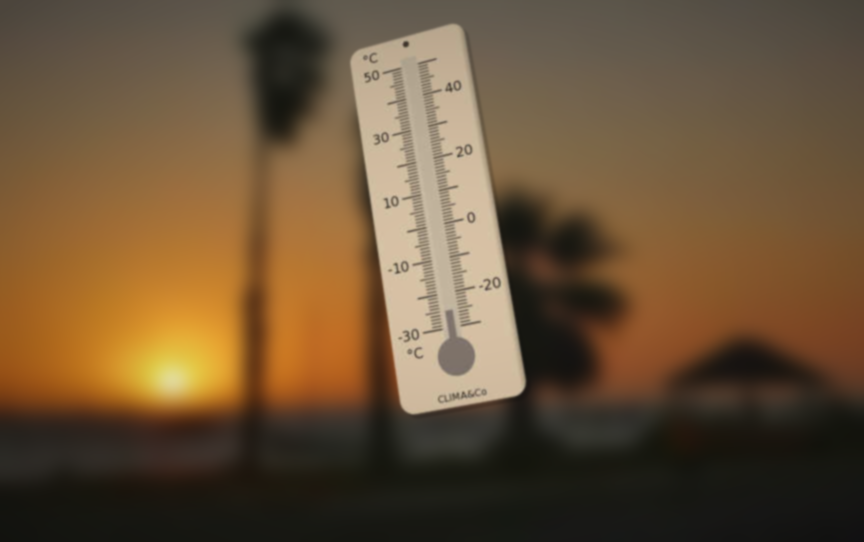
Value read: value=-25 unit=°C
